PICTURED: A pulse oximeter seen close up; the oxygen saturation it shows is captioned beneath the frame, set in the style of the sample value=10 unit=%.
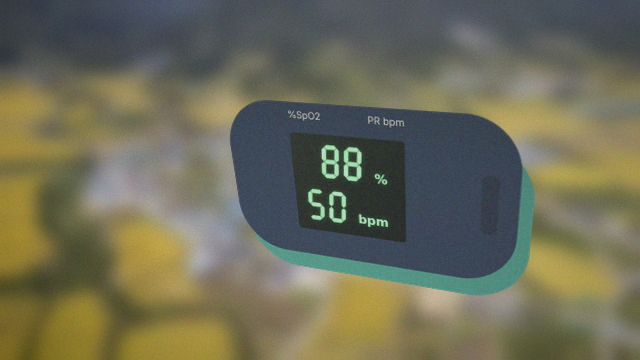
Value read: value=88 unit=%
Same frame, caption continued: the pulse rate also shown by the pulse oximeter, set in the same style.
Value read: value=50 unit=bpm
